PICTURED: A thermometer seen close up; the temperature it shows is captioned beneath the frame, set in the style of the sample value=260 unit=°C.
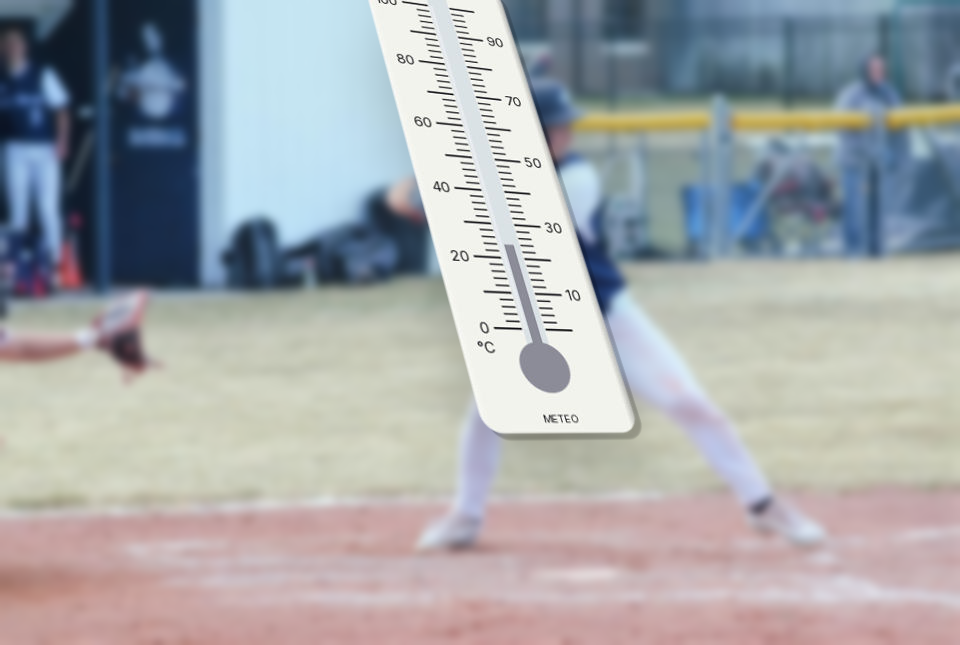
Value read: value=24 unit=°C
